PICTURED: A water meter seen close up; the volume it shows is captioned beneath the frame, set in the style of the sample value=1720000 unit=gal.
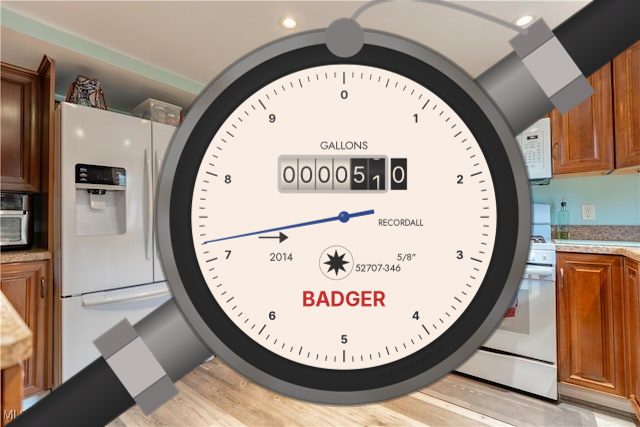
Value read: value=507.2 unit=gal
